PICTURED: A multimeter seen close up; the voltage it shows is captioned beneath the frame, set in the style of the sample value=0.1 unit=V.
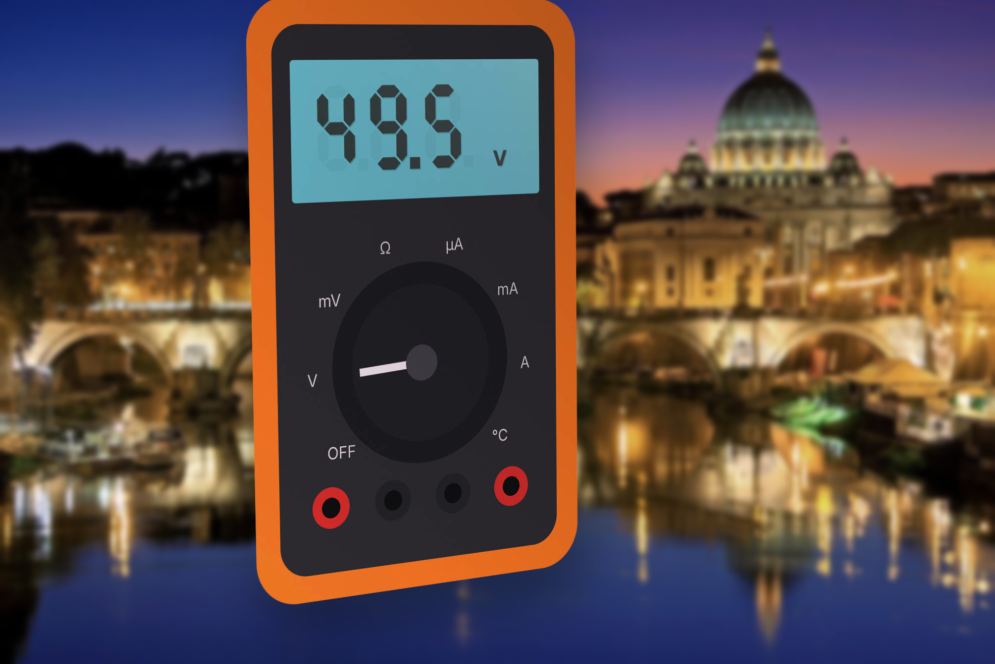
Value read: value=49.5 unit=V
